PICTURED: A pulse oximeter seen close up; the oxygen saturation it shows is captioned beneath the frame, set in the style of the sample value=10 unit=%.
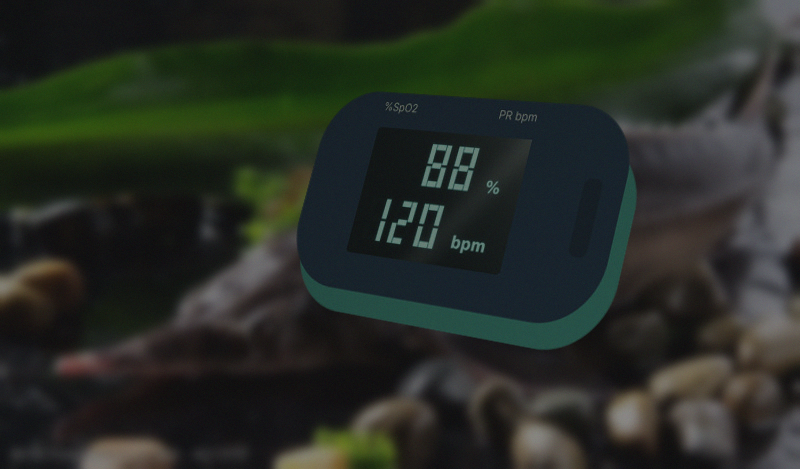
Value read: value=88 unit=%
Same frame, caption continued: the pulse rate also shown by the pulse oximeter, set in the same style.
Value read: value=120 unit=bpm
